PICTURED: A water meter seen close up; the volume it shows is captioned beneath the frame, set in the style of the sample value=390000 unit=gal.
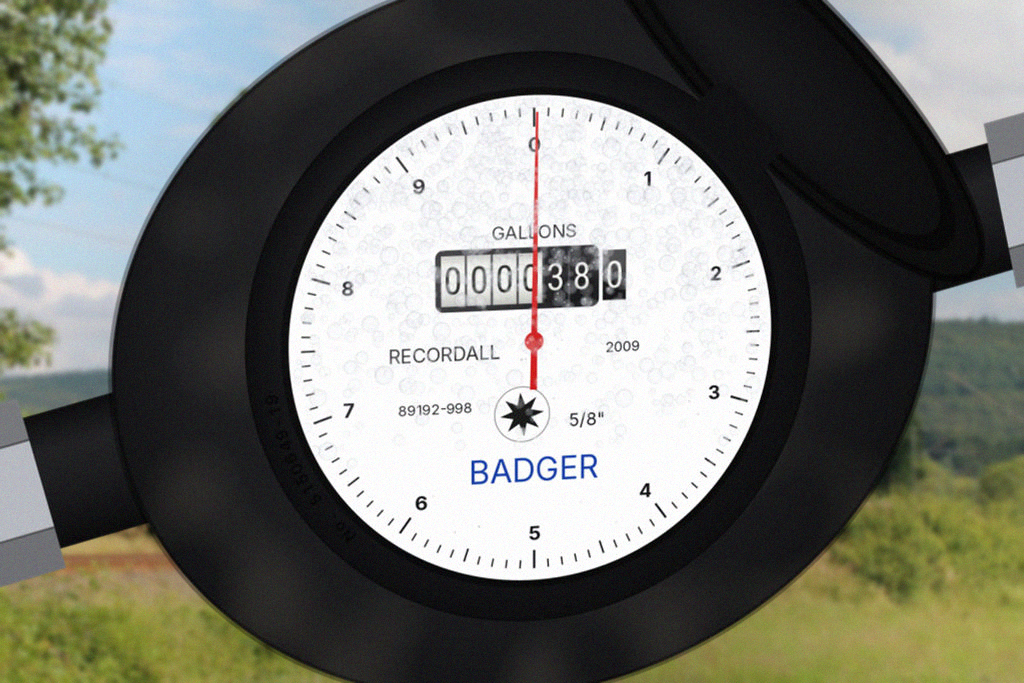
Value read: value=380.0 unit=gal
